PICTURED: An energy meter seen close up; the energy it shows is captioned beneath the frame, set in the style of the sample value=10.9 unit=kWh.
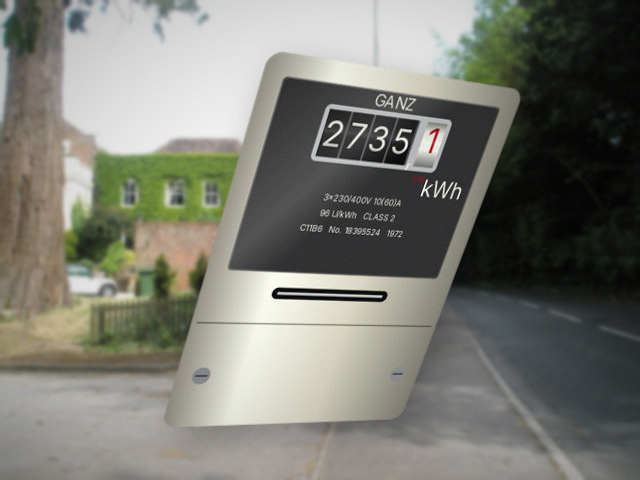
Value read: value=2735.1 unit=kWh
